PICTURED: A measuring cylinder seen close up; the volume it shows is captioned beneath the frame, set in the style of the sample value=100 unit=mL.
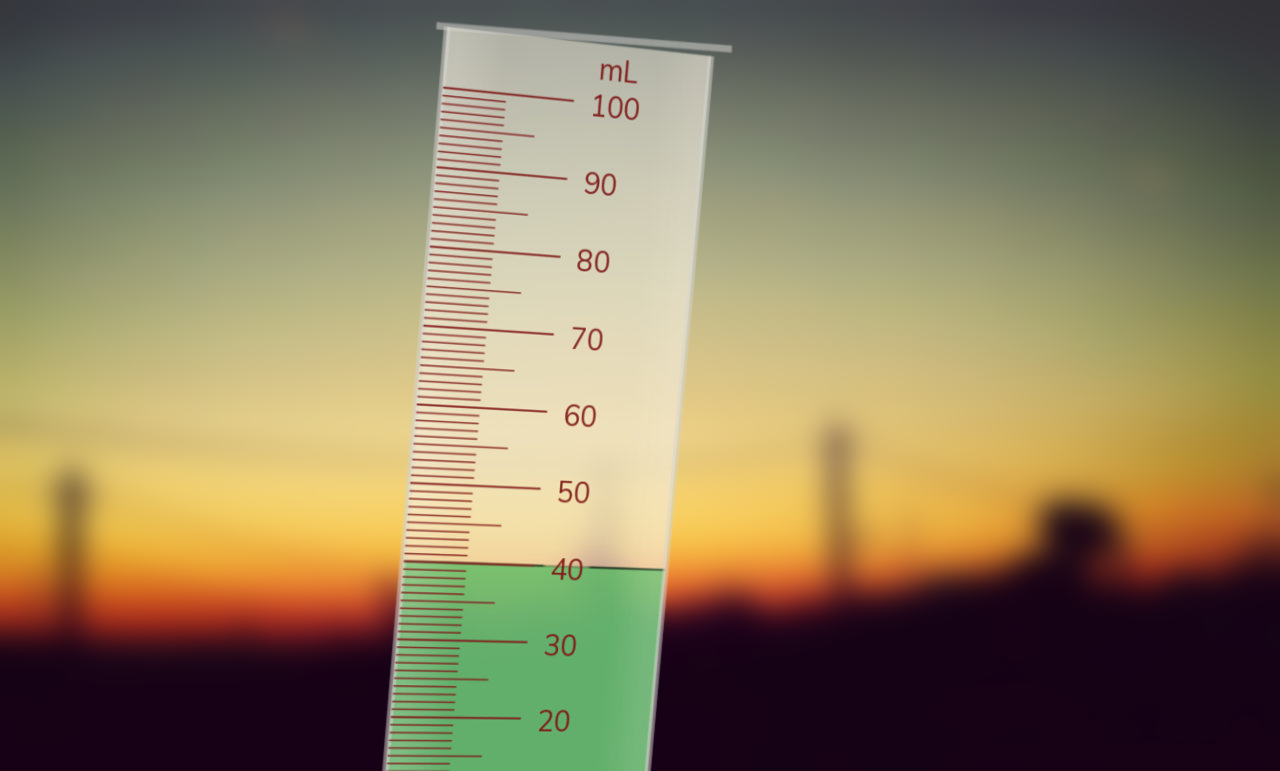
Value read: value=40 unit=mL
